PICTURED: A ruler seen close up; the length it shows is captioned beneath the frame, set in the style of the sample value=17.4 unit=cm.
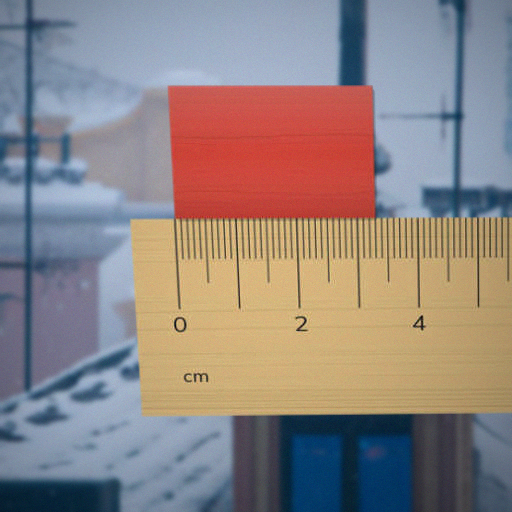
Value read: value=3.3 unit=cm
